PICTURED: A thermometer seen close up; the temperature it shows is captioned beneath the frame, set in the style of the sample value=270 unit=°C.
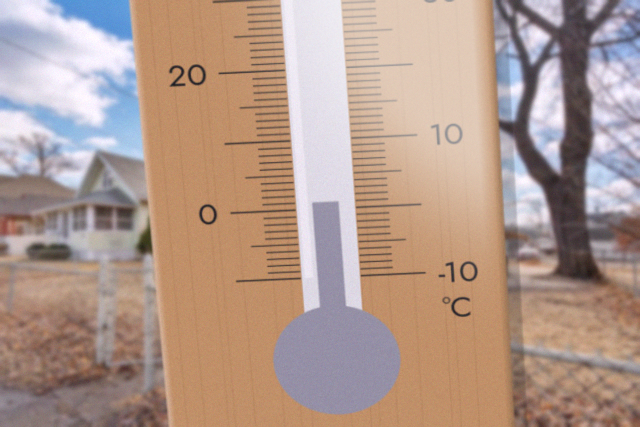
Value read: value=1 unit=°C
